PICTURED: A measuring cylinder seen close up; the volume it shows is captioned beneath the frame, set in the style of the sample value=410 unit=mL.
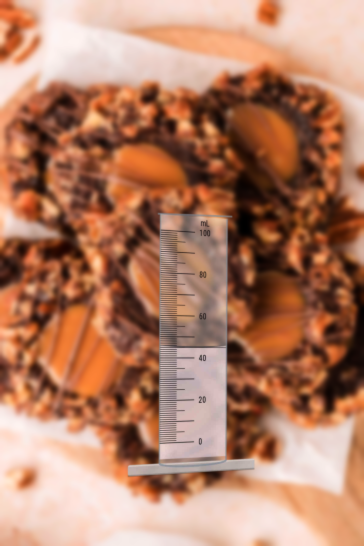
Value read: value=45 unit=mL
